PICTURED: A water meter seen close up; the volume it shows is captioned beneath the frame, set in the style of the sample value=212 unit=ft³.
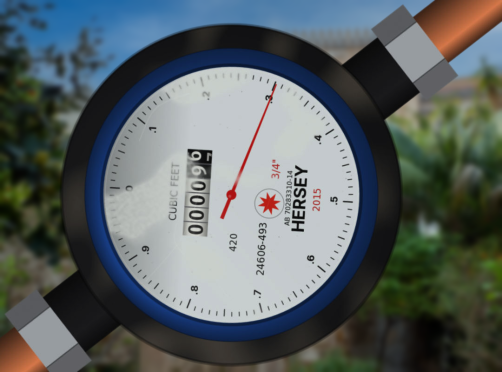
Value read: value=96.30 unit=ft³
